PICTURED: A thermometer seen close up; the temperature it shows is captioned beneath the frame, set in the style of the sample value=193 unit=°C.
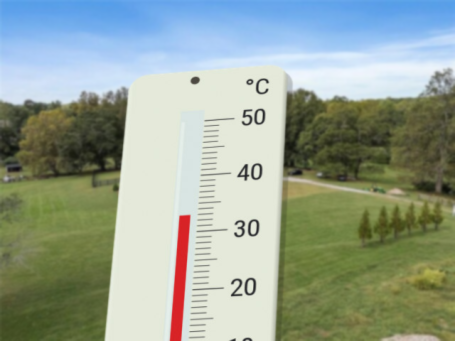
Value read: value=33 unit=°C
